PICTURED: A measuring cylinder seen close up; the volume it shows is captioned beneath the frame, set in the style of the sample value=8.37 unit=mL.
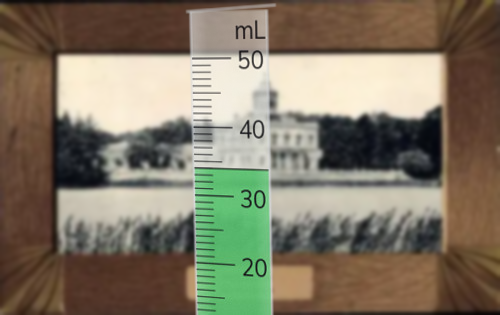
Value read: value=34 unit=mL
